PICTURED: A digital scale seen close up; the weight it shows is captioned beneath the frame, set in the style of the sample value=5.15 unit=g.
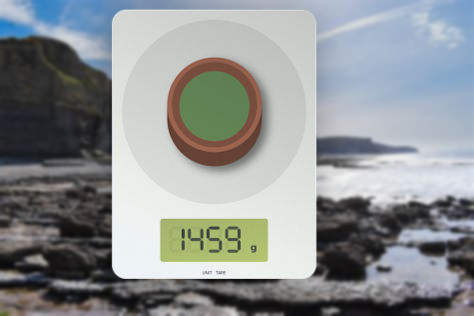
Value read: value=1459 unit=g
